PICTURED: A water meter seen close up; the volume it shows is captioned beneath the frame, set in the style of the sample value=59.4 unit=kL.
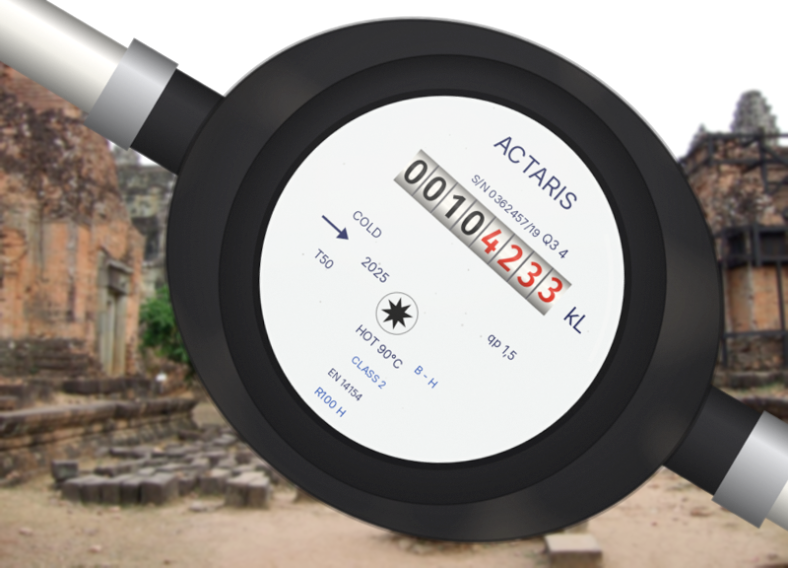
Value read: value=10.4233 unit=kL
